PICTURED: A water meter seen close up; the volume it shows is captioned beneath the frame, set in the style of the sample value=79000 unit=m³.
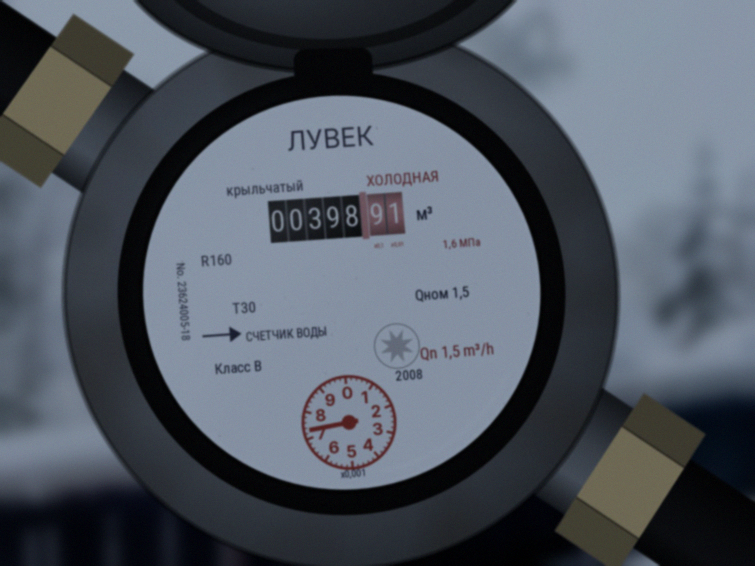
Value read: value=398.917 unit=m³
